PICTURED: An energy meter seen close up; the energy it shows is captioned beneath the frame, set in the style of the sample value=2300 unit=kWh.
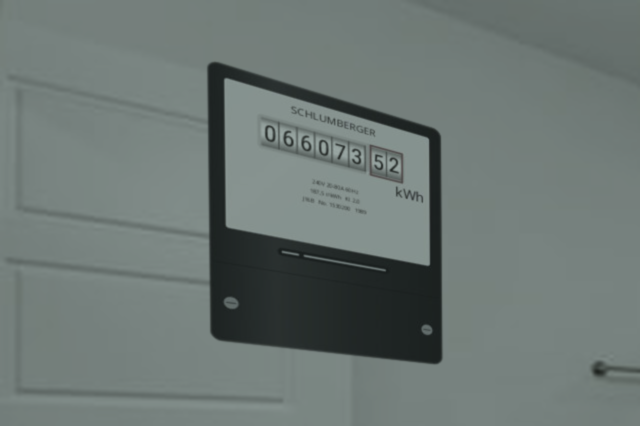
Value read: value=66073.52 unit=kWh
